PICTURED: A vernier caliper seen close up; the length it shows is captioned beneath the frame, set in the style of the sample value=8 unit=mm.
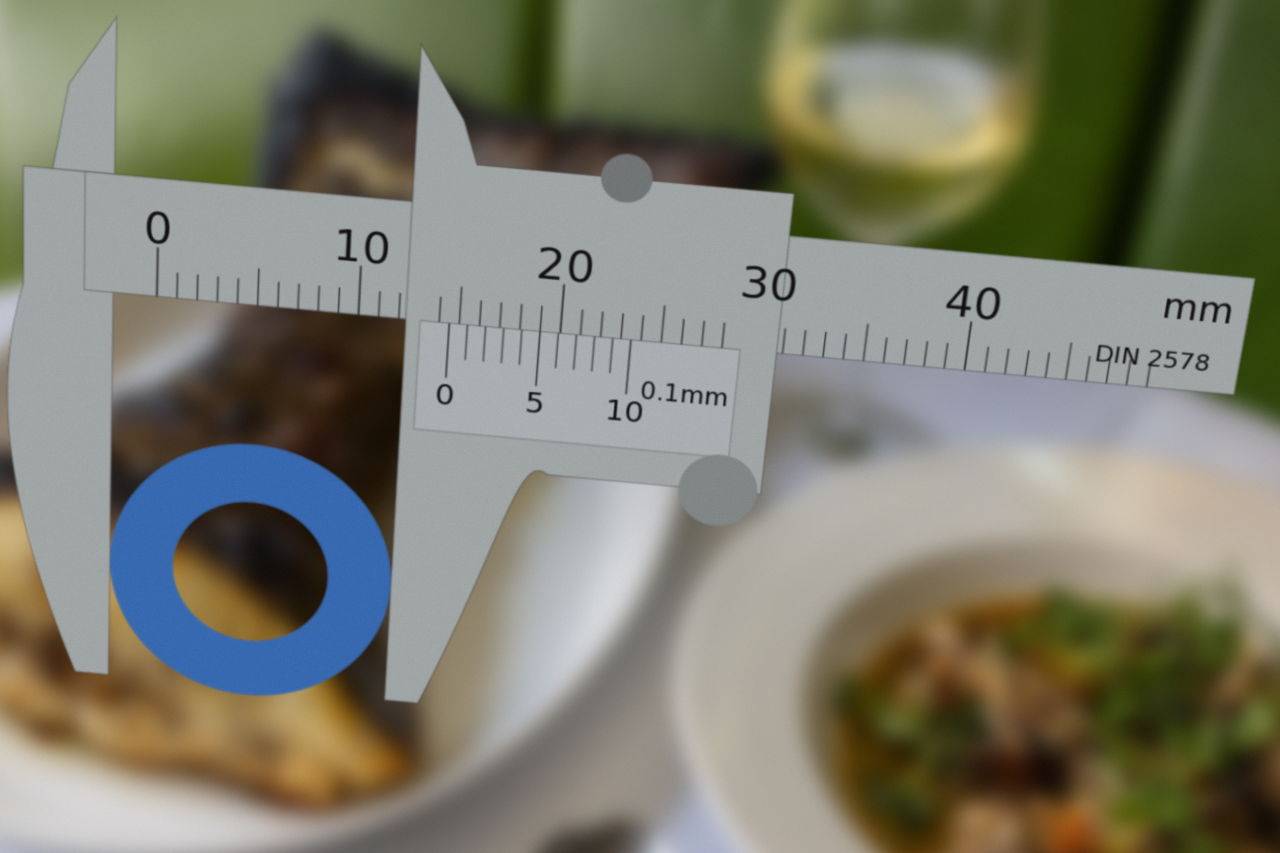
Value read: value=14.5 unit=mm
